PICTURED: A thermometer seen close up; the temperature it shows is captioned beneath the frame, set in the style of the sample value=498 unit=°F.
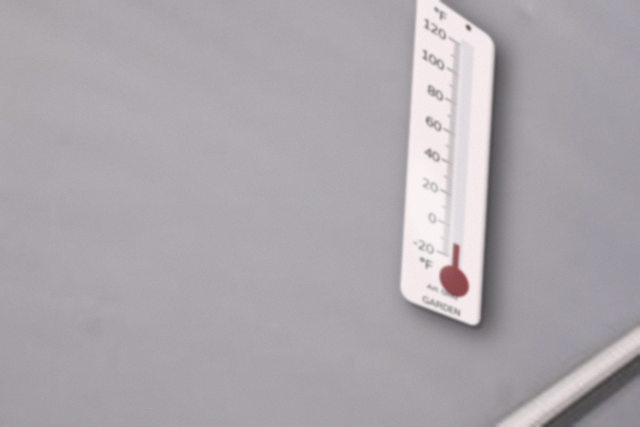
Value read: value=-10 unit=°F
